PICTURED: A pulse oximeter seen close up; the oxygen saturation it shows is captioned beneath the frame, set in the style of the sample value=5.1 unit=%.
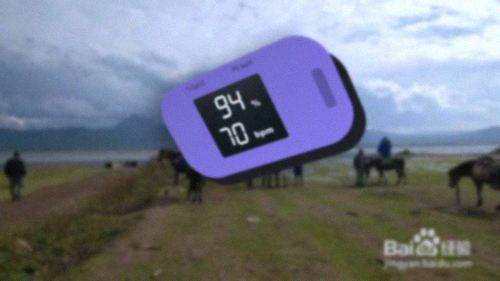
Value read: value=94 unit=%
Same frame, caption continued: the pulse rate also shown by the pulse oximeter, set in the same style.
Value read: value=70 unit=bpm
